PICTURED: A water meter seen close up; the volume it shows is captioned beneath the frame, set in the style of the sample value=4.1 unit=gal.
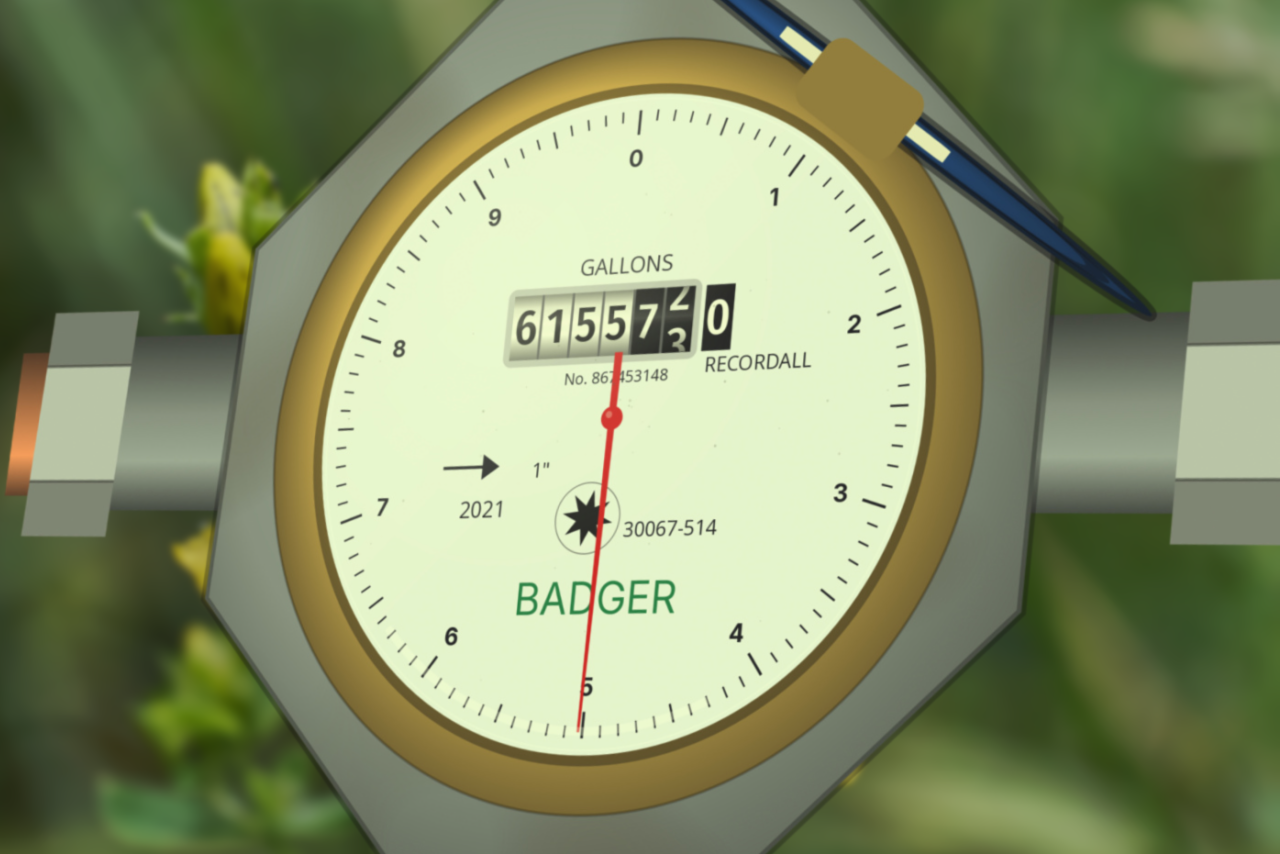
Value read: value=6155725.0 unit=gal
